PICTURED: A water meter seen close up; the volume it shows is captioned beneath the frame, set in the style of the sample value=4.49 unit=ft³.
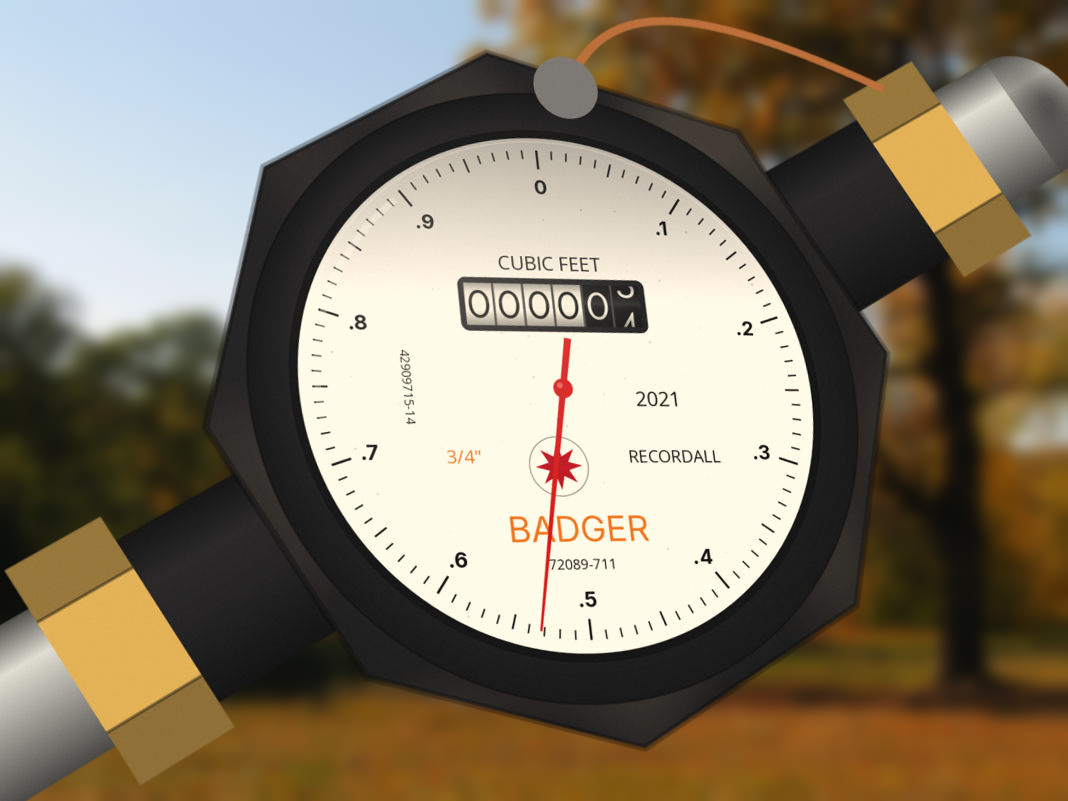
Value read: value=3.53 unit=ft³
